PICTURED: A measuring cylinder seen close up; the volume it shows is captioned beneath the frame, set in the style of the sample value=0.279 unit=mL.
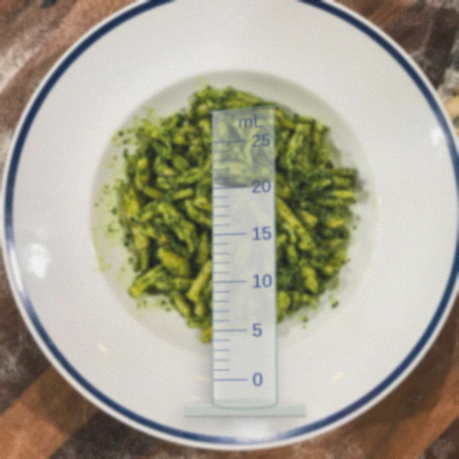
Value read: value=20 unit=mL
